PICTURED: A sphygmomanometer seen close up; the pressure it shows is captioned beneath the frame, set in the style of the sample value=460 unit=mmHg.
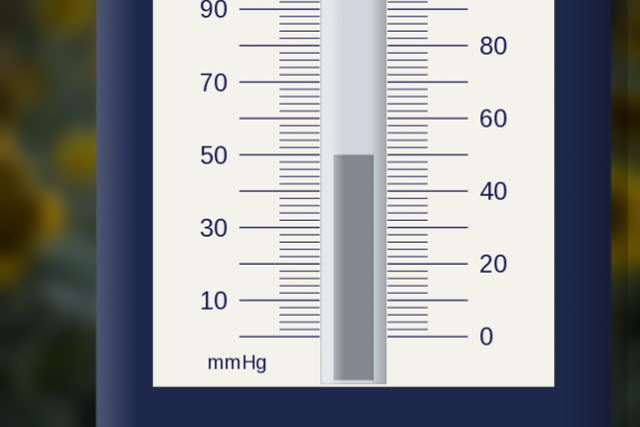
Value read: value=50 unit=mmHg
